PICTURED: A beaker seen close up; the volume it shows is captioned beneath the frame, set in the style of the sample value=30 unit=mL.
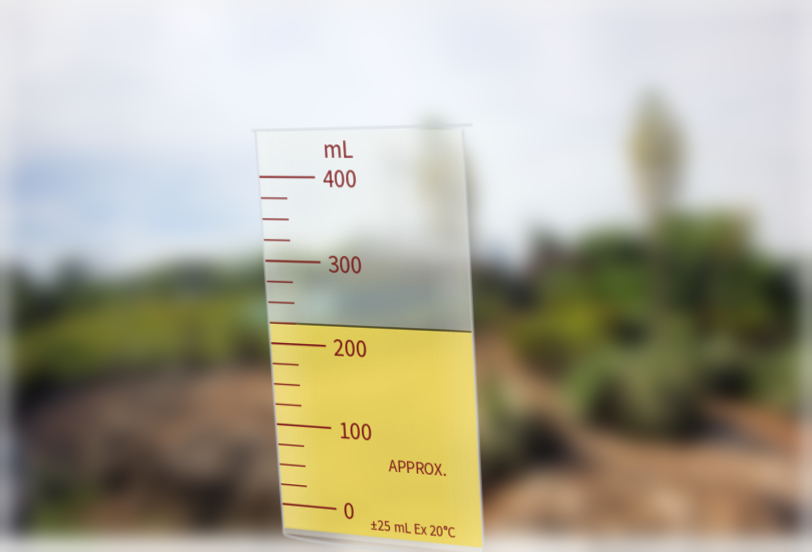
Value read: value=225 unit=mL
